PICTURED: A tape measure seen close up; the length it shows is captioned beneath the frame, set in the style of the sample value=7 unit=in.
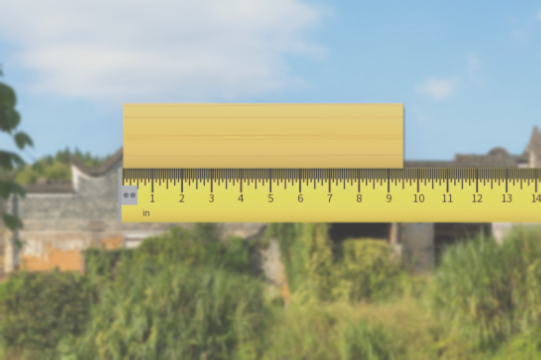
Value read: value=9.5 unit=in
